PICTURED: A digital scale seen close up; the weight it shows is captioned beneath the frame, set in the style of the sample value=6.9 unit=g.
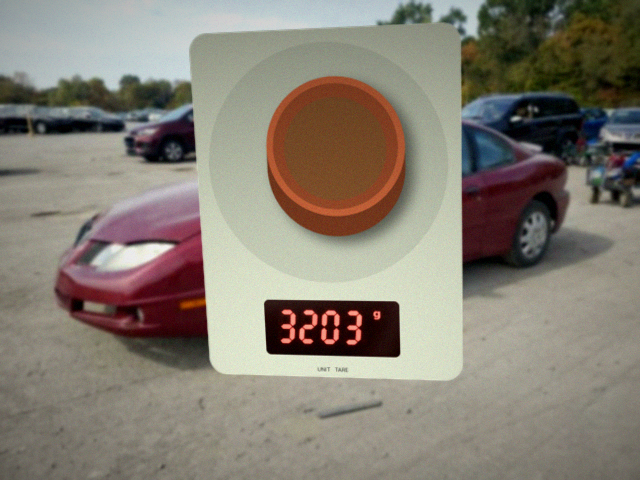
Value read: value=3203 unit=g
